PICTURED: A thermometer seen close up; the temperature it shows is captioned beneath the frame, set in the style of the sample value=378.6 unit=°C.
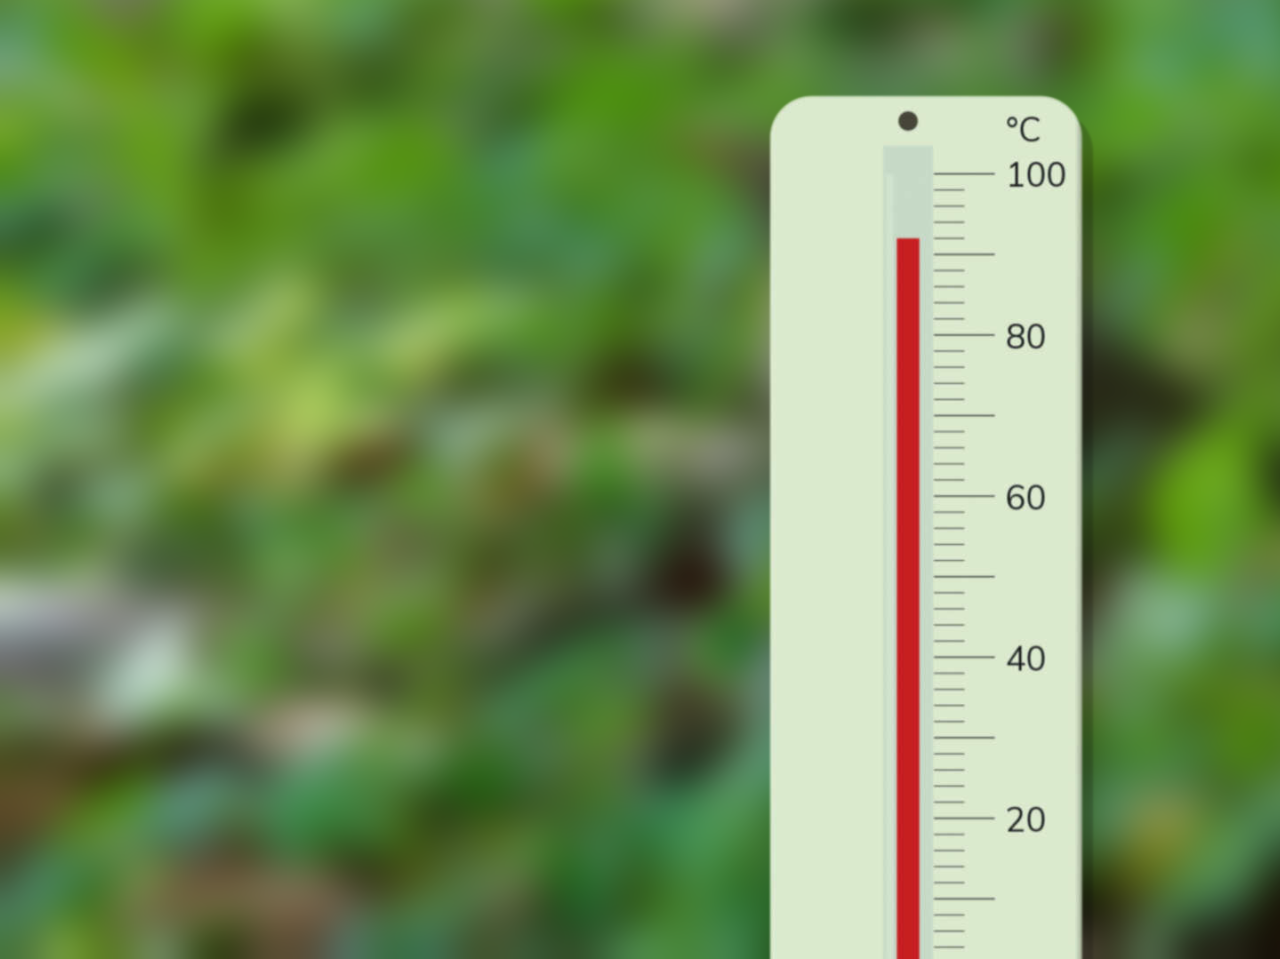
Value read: value=92 unit=°C
